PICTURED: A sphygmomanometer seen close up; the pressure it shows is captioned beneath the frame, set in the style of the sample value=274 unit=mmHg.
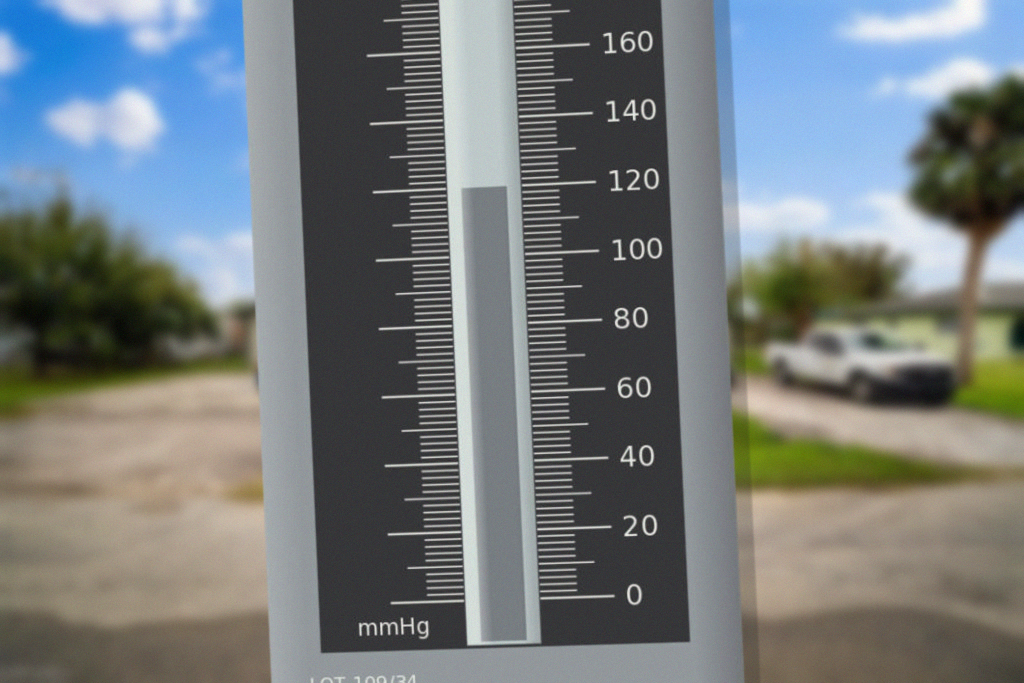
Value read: value=120 unit=mmHg
